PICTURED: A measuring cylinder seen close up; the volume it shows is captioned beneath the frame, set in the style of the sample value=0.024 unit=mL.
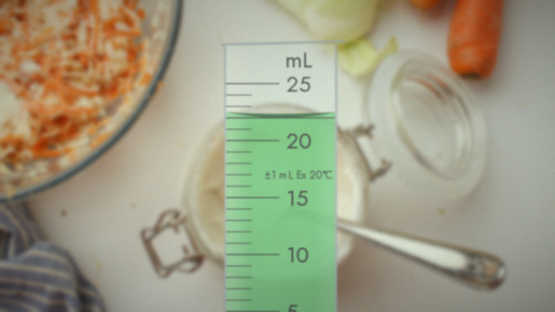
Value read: value=22 unit=mL
